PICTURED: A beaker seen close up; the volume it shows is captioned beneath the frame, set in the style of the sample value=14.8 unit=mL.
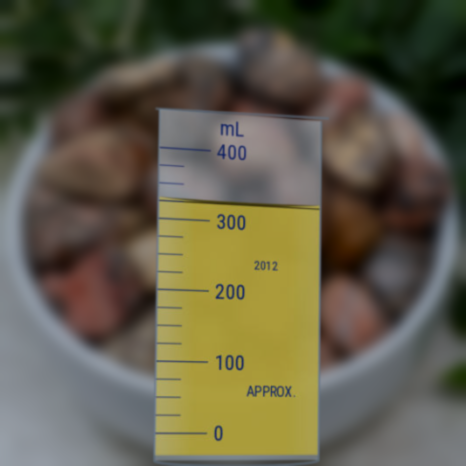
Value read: value=325 unit=mL
